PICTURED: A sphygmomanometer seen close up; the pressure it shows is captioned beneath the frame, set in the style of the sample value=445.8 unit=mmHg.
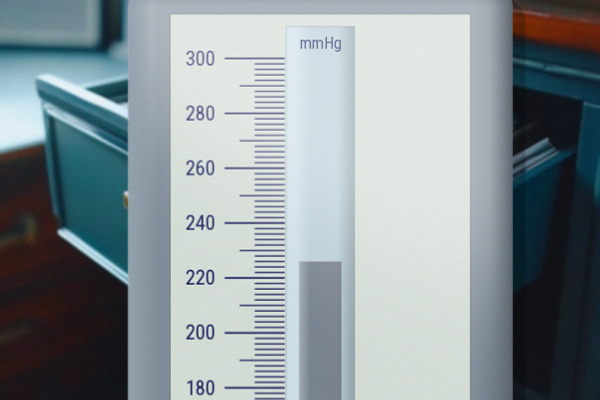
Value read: value=226 unit=mmHg
